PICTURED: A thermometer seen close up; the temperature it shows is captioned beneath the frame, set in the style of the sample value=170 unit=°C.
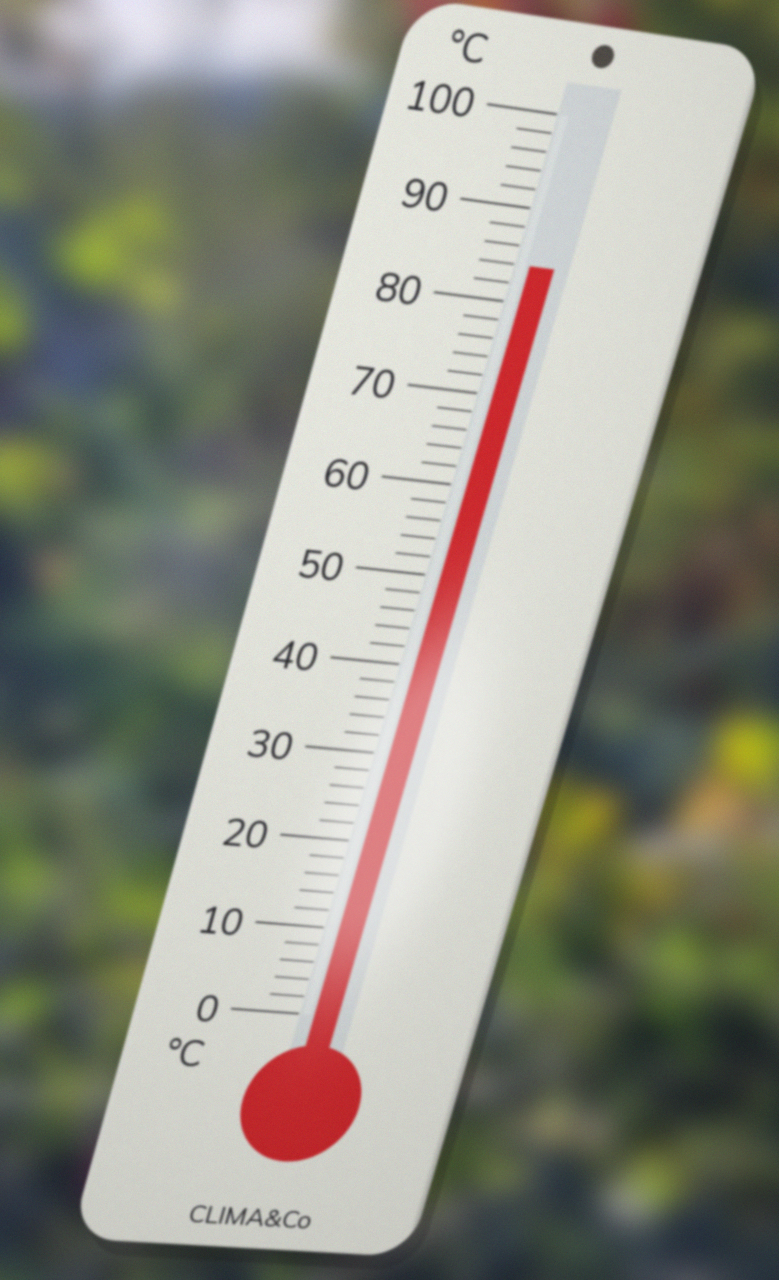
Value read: value=84 unit=°C
